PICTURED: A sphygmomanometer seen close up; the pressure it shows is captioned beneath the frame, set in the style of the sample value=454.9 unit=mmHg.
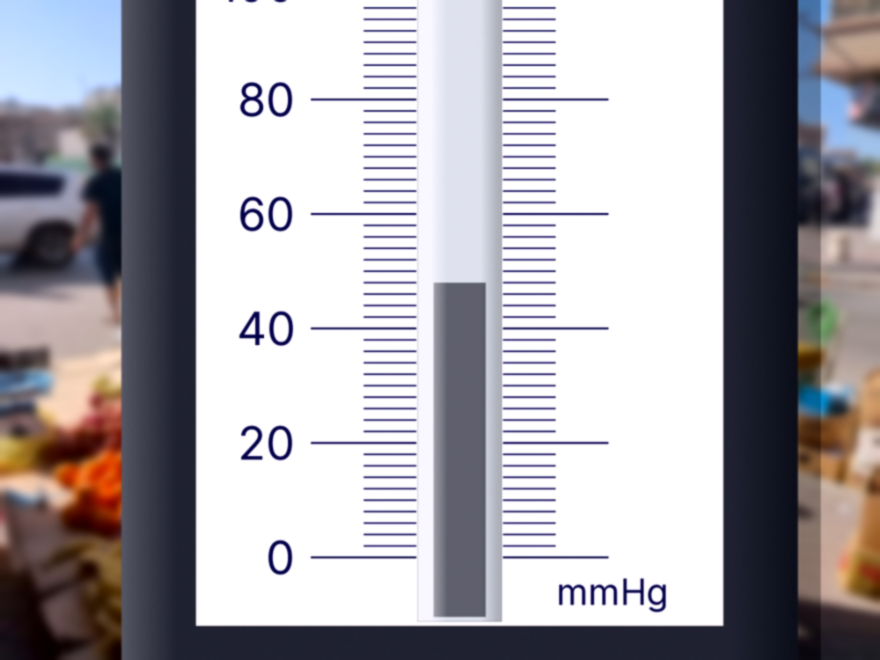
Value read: value=48 unit=mmHg
